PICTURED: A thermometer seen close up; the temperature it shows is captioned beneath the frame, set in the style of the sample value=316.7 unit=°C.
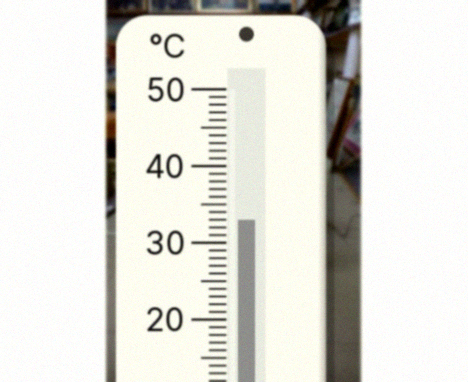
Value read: value=33 unit=°C
